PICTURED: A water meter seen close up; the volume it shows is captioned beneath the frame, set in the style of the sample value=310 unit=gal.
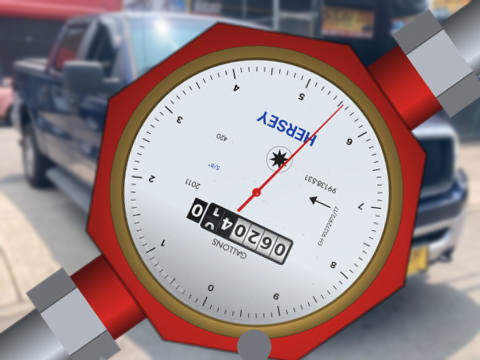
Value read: value=620405.5 unit=gal
